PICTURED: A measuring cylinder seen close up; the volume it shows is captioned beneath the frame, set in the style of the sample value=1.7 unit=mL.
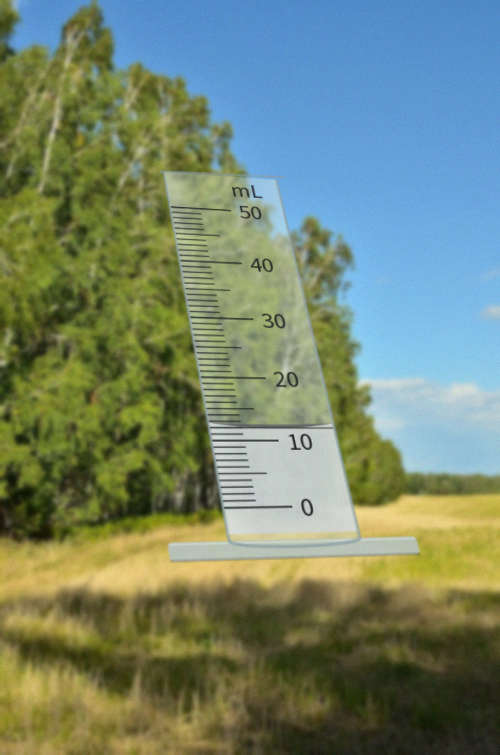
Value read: value=12 unit=mL
